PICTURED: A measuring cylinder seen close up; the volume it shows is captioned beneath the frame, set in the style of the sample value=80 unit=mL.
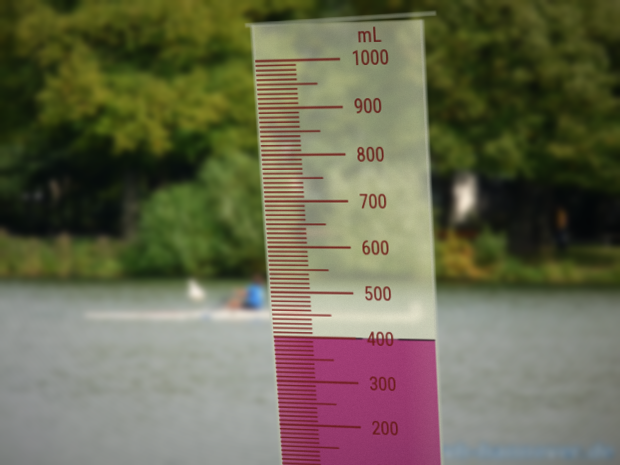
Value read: value=400 unit=mL
